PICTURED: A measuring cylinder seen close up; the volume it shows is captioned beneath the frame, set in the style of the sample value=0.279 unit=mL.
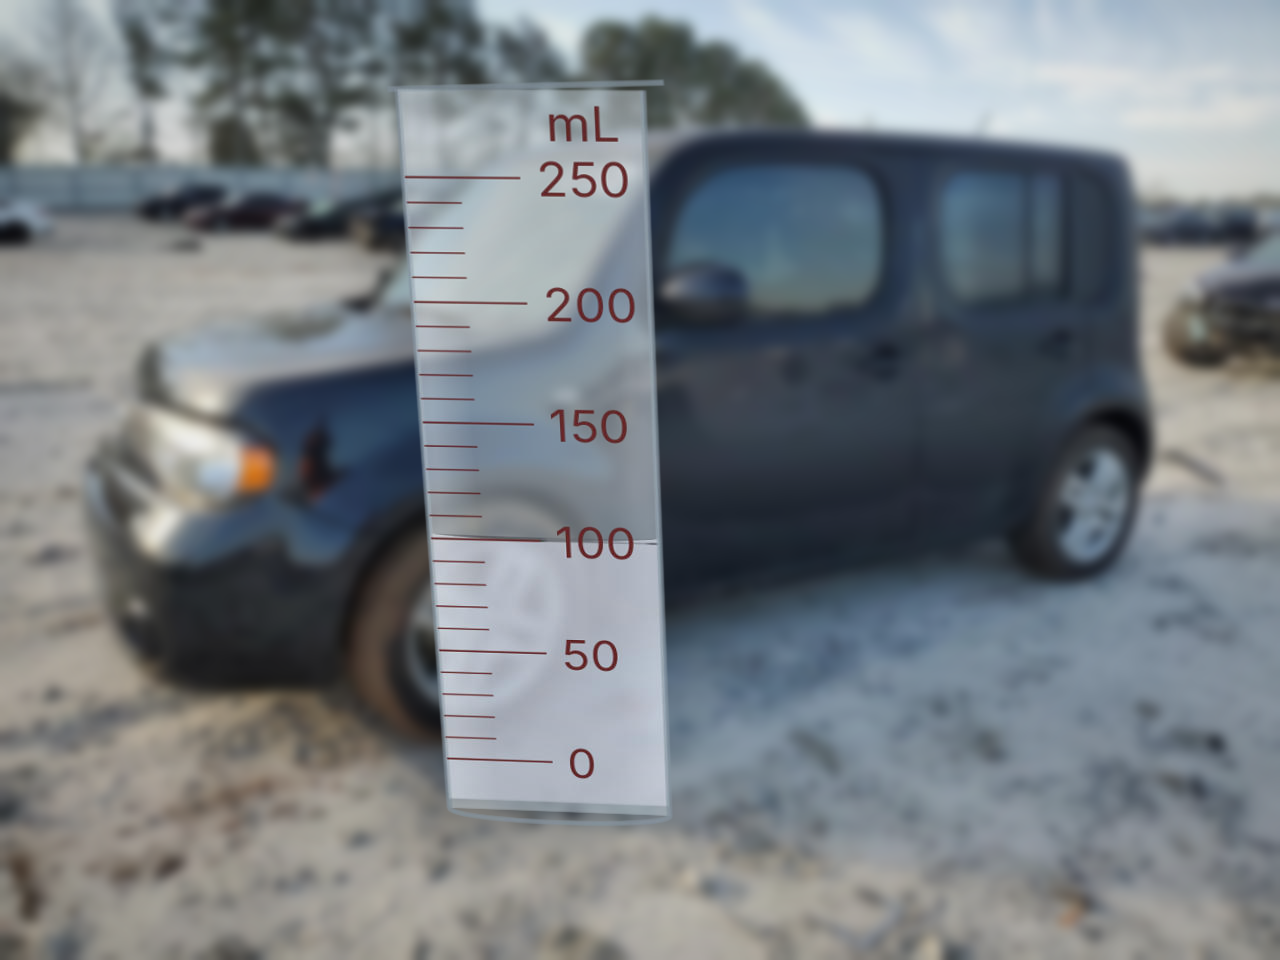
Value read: value=100 unit=mL
